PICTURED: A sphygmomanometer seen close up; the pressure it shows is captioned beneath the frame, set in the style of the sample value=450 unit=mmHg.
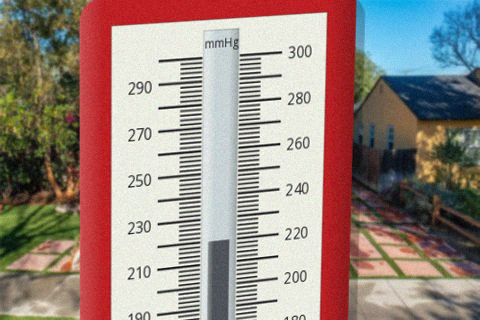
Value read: value=220 unit=mmHg
